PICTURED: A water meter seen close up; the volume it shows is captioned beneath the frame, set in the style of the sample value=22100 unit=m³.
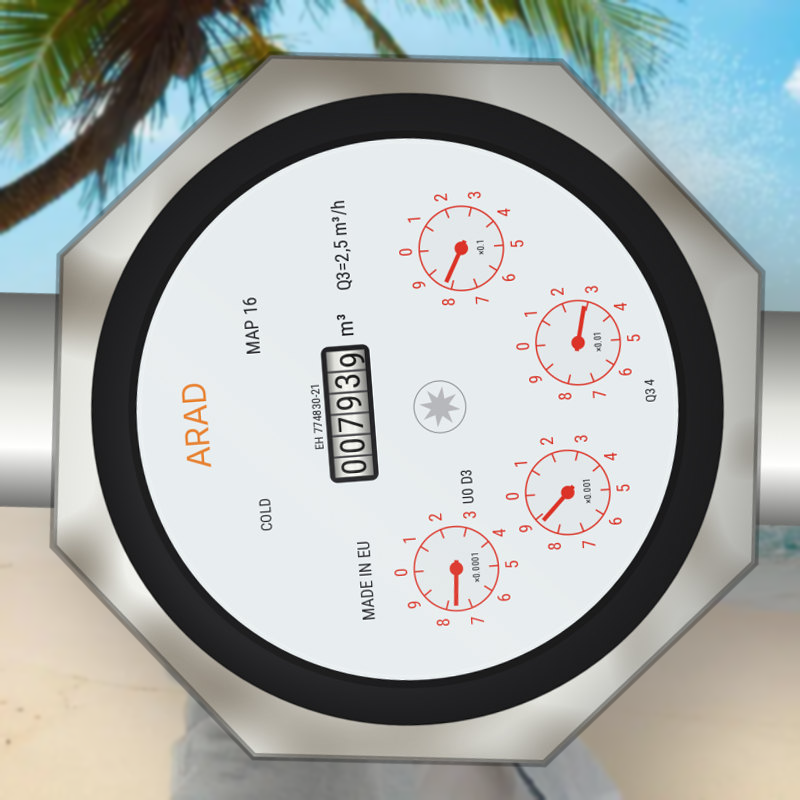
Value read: value=7938.8287 unit=m³
